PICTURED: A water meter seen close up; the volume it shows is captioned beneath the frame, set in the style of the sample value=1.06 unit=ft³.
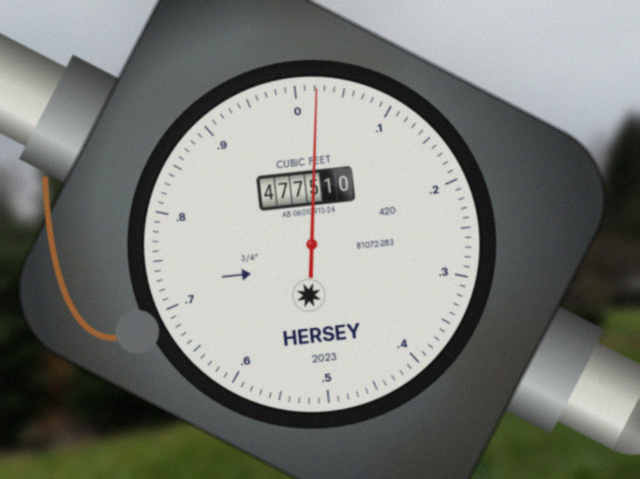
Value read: value=477510.02 unit=ft³
